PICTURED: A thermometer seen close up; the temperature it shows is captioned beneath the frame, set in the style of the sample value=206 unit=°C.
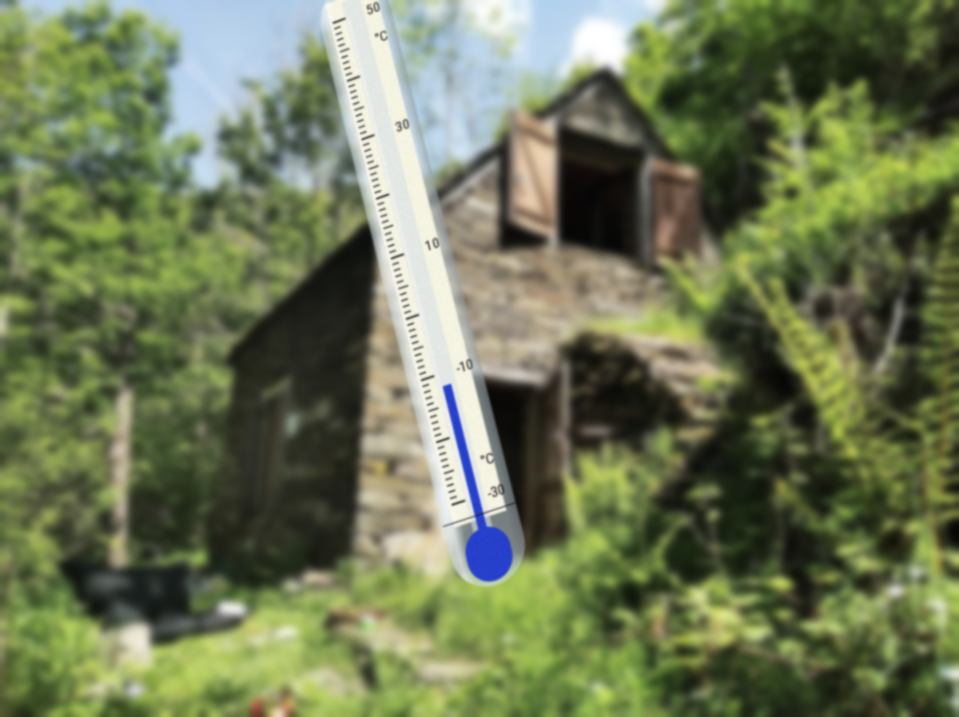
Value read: value=-12 unit=°C
